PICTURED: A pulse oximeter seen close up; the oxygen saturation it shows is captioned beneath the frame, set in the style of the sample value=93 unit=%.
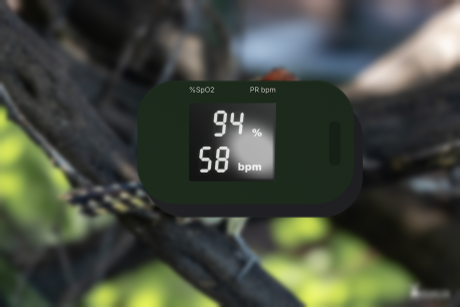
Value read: value=94 unit=%
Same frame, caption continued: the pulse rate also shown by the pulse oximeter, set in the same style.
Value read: value=58 unit=bpm
